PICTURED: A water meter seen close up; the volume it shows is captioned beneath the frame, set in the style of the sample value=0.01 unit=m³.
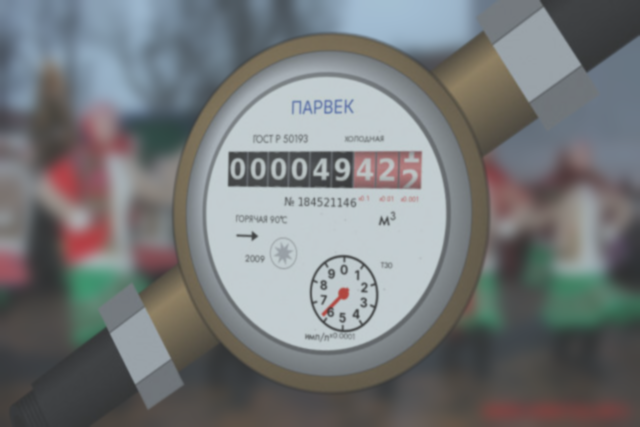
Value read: value=49.4216 unit=m³
